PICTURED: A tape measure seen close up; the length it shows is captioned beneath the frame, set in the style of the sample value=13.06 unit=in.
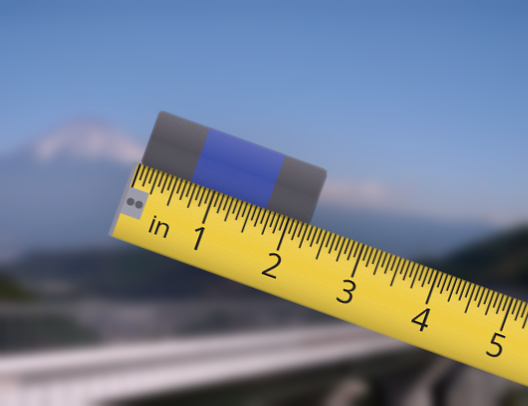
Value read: value=2.25 unit=in
